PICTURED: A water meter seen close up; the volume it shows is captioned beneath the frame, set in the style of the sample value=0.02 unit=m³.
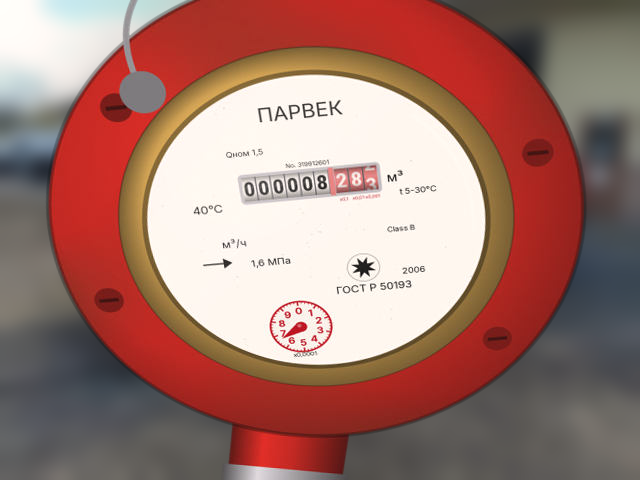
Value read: value=8.2826 unit=m³
